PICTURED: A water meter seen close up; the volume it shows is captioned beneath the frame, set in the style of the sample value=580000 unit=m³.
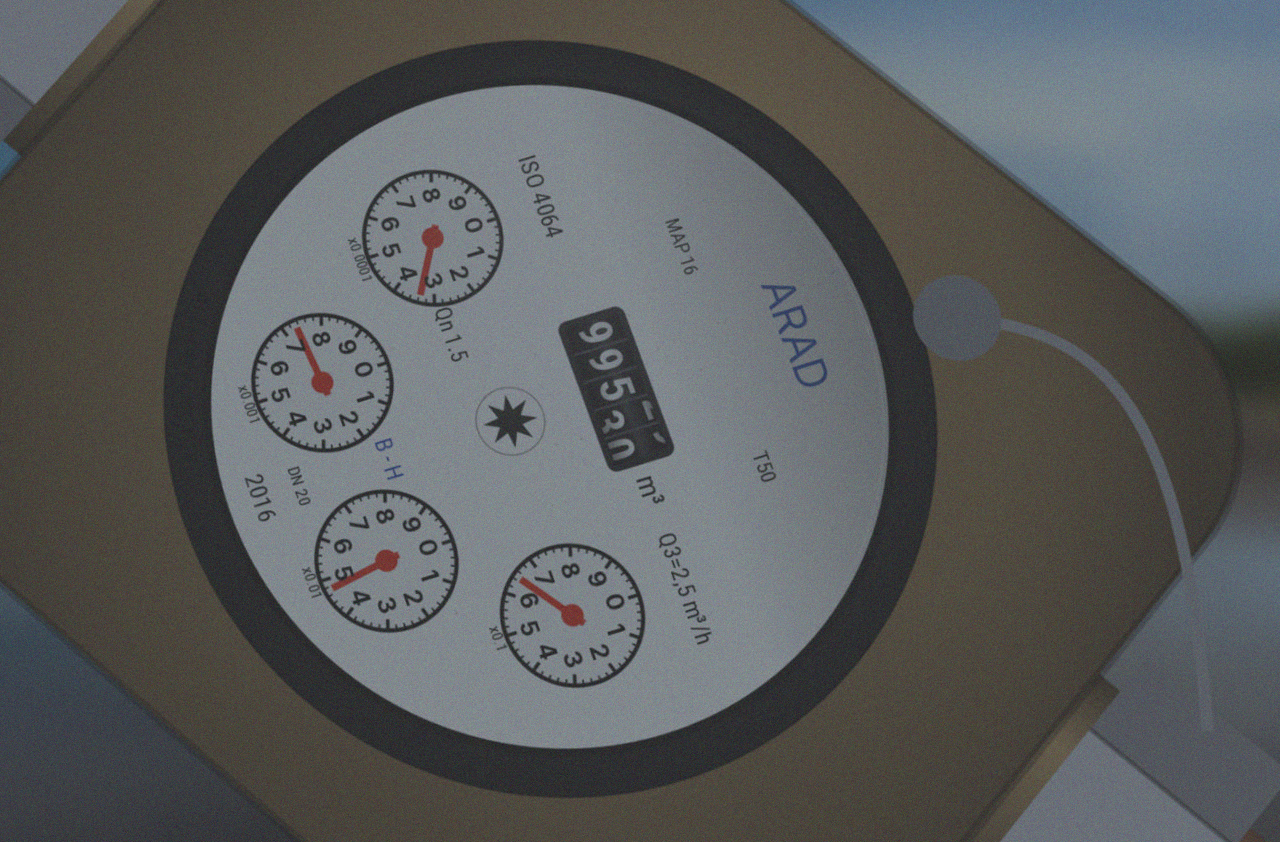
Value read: value=99529.6473 unit=m³
